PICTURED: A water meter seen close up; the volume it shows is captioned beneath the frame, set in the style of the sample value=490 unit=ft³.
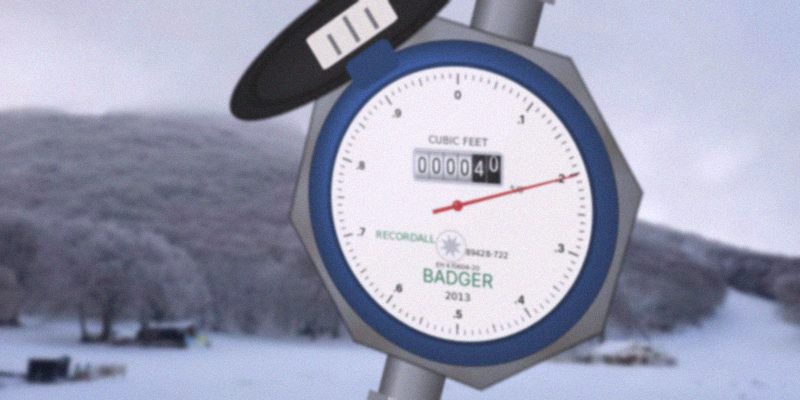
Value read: value=40.20 unit=ft³
